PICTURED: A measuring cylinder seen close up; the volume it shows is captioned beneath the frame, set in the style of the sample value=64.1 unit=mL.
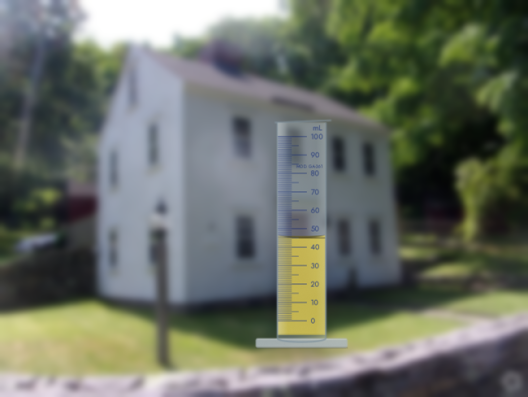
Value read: value=45 unit=mL
